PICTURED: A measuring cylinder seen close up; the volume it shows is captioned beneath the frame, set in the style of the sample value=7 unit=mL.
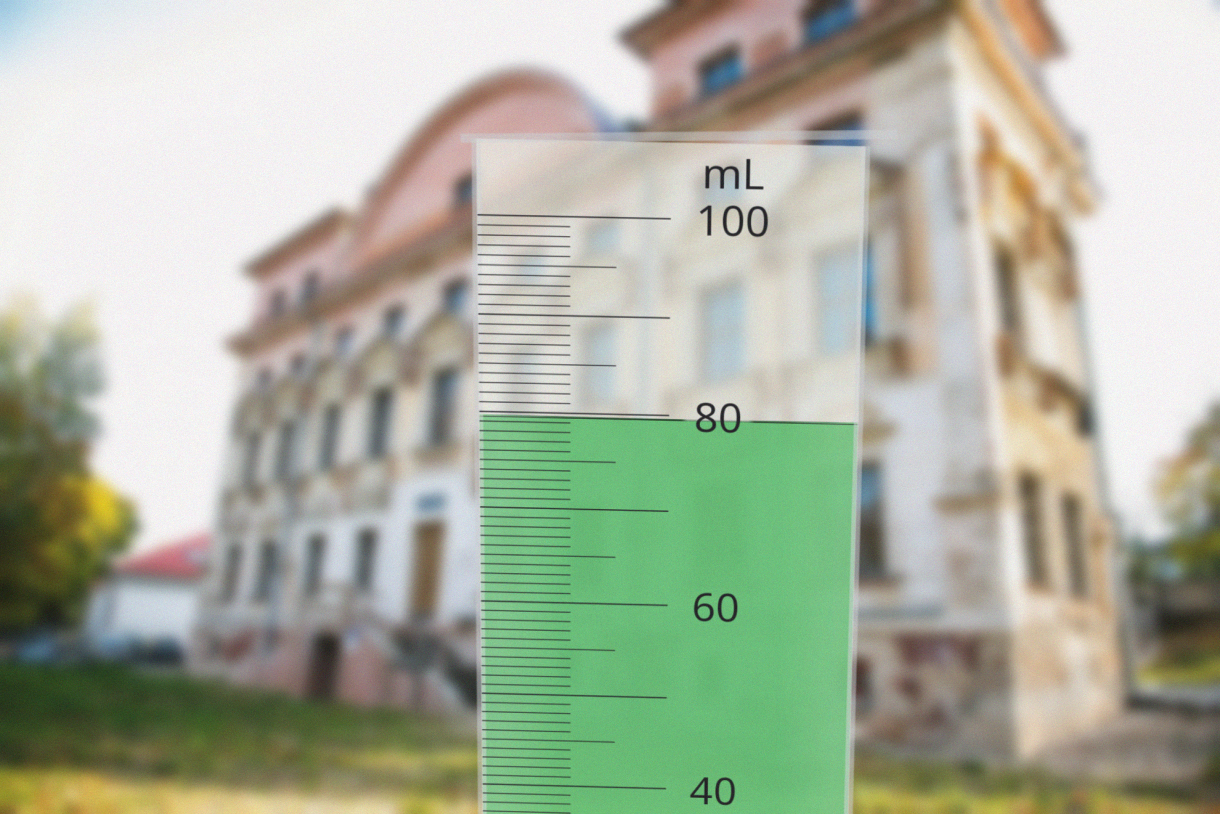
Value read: value=79.5 unit=mL
